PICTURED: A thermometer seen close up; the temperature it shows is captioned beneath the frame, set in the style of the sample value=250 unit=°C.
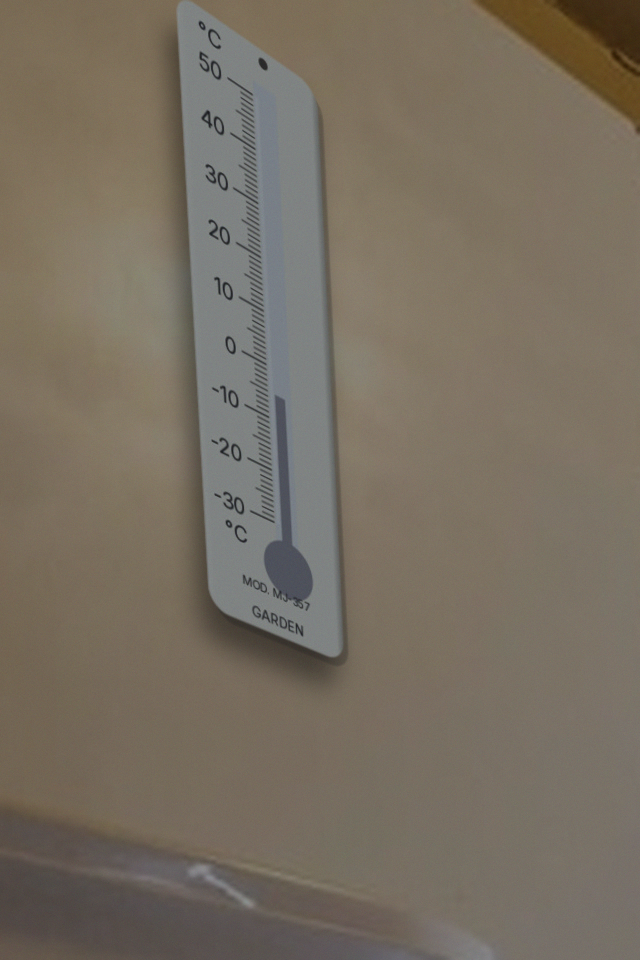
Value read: value=-5 unit=°C
